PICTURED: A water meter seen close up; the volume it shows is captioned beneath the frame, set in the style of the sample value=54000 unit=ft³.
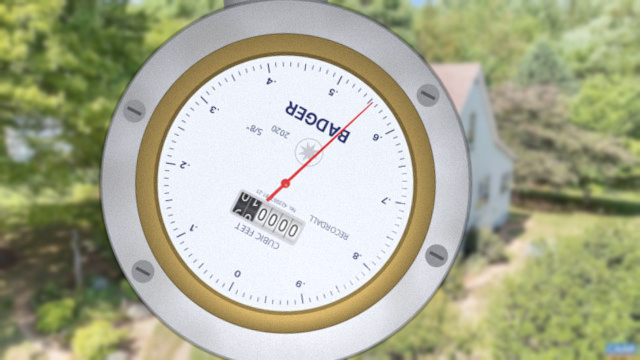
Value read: value=9.55 unit=ft³
